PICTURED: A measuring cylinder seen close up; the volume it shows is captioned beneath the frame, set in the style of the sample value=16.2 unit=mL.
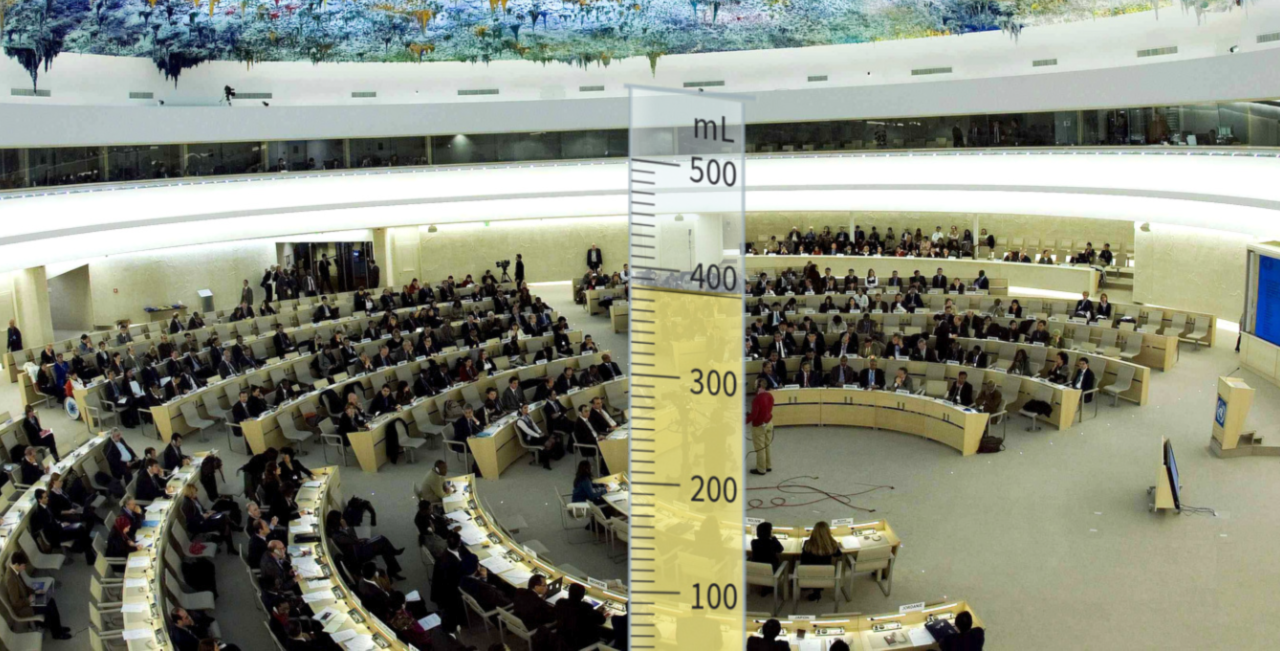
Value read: value=380 unit=mL
